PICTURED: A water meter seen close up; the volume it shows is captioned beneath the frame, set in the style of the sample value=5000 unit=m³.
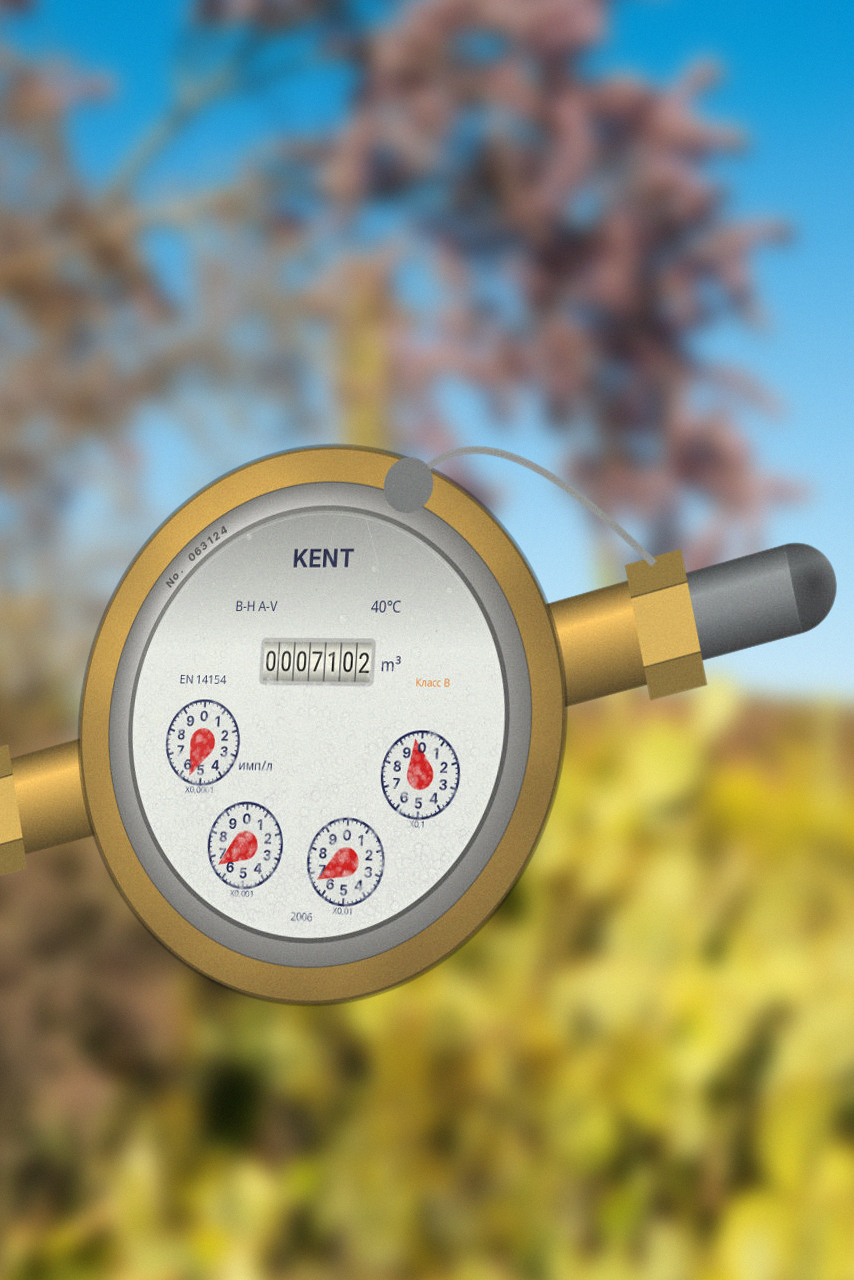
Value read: value=7101.9665 unit=m³
